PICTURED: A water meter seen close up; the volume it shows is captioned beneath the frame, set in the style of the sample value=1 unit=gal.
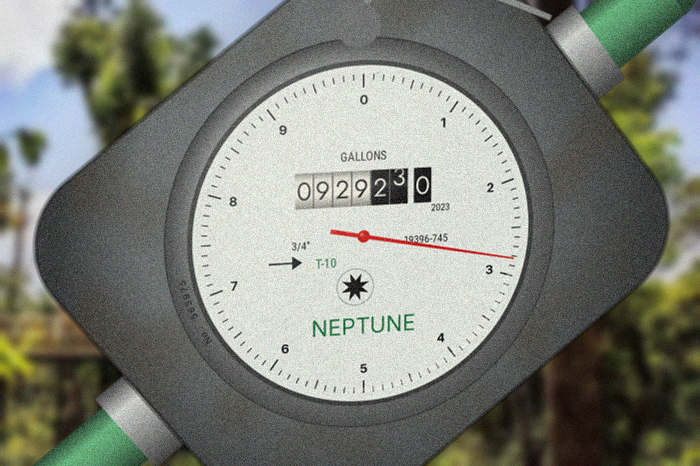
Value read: value=929232.8 unit=gal
